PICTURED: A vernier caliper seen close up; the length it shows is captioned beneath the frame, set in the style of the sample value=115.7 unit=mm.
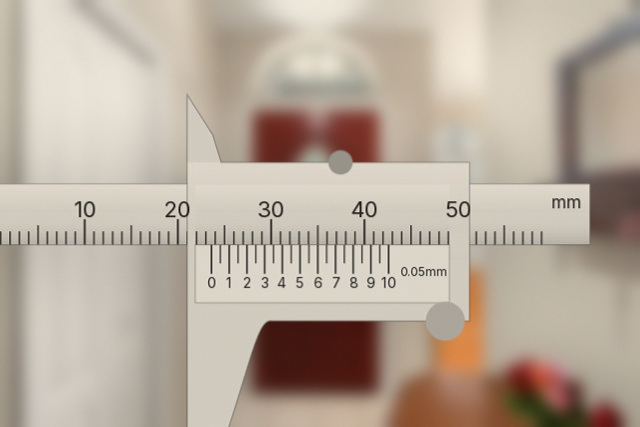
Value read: value=23.6 unit=mm
